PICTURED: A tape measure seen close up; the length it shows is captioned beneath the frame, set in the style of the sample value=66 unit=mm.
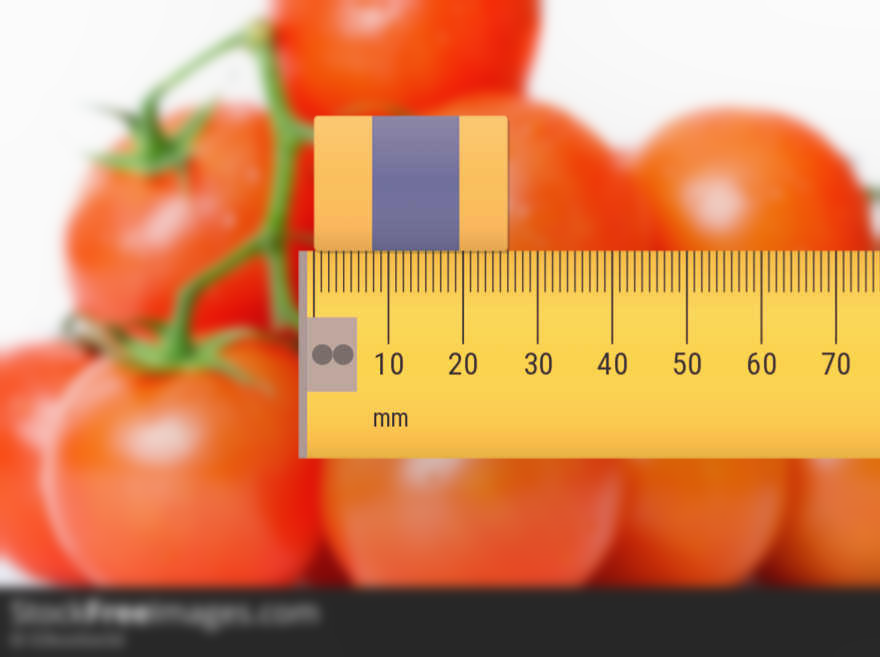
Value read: value=26 unit=mm
